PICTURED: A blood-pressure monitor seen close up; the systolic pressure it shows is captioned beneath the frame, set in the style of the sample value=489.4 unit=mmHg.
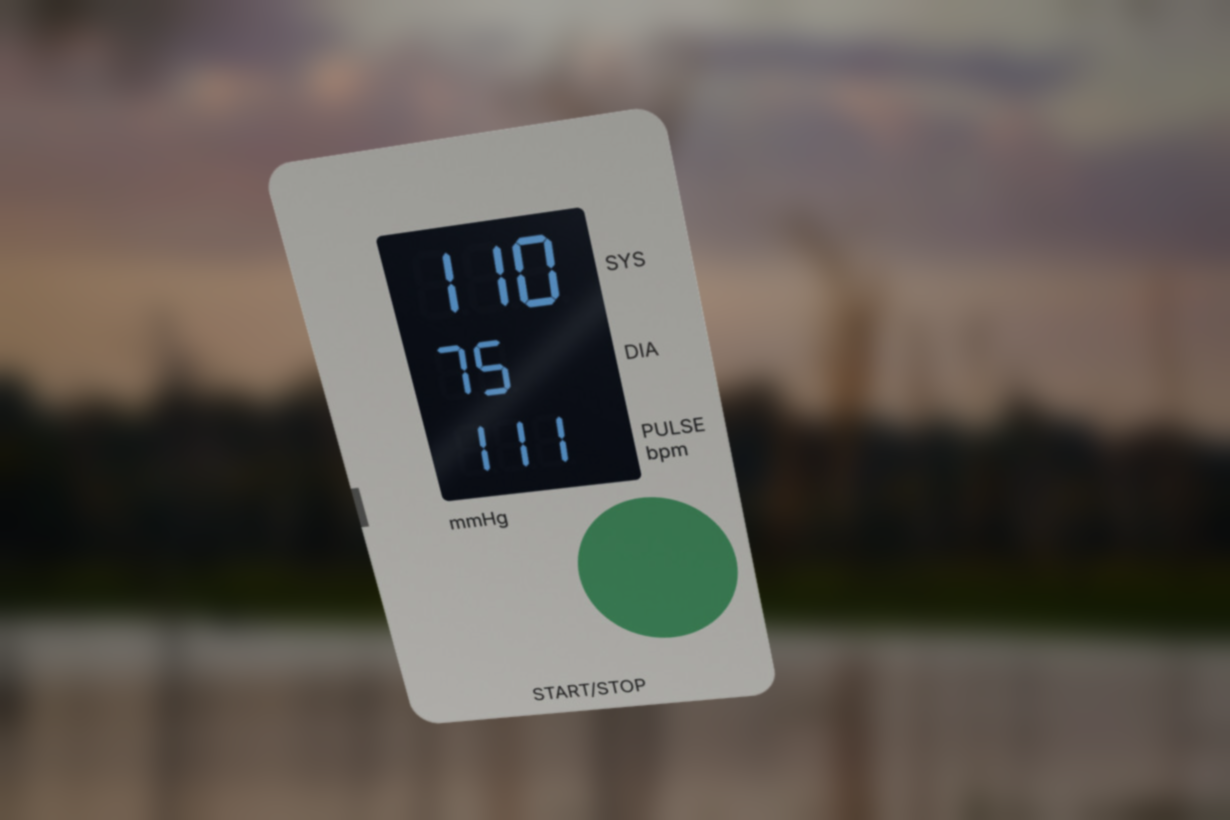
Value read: value=110 unit=mmHg
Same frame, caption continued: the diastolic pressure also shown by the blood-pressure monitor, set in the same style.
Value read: value=75 unit=mmHg
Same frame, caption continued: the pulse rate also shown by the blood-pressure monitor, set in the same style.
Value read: value=111 unit=bpm
